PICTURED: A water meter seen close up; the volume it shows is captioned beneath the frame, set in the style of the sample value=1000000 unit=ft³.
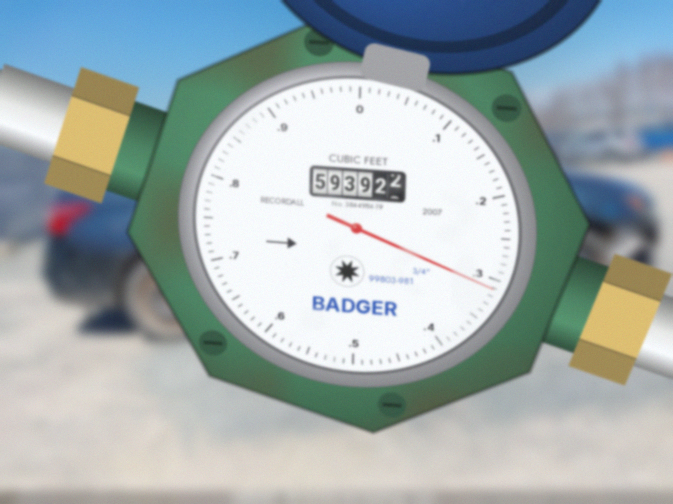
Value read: value=593922.31 unit=ft³
